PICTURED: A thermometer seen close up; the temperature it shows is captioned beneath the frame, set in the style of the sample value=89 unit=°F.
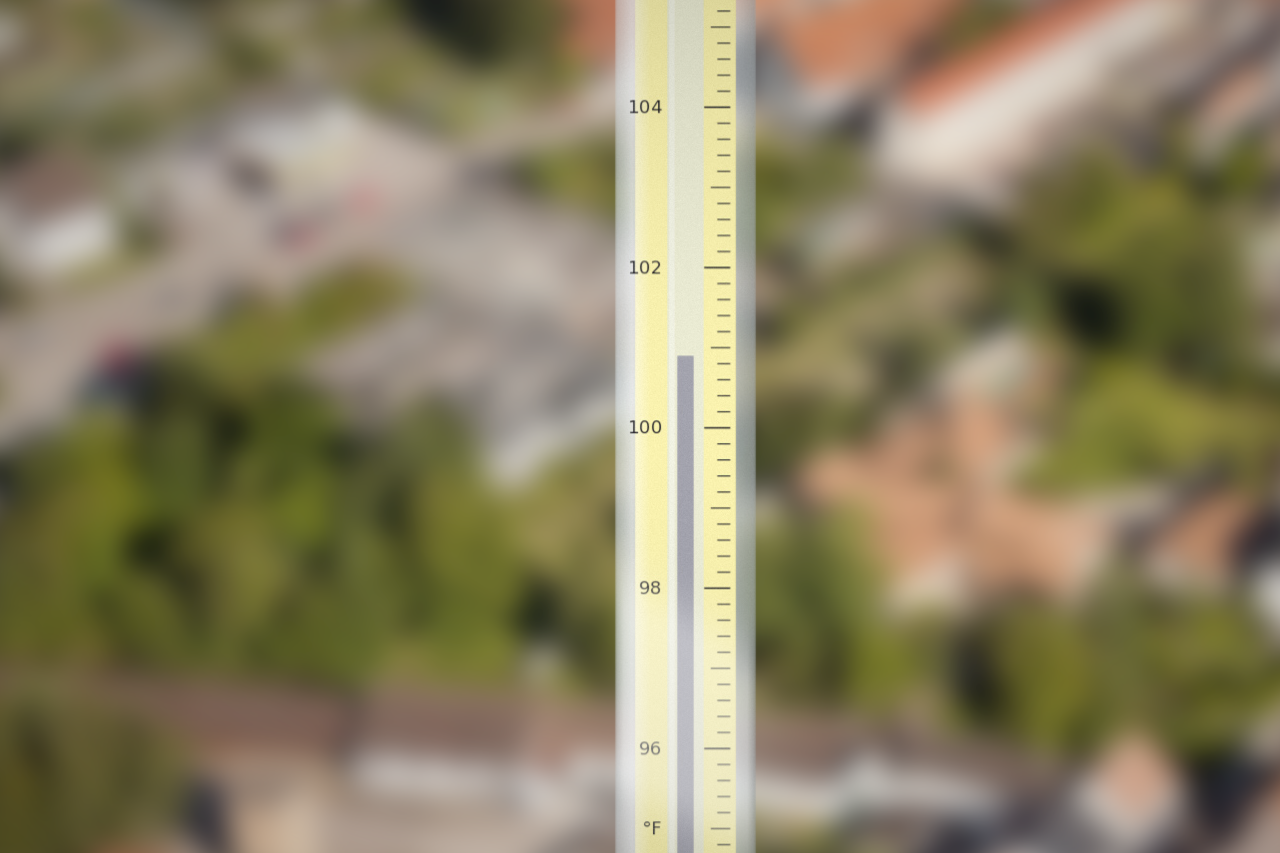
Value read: value=100.9 unit=°F
